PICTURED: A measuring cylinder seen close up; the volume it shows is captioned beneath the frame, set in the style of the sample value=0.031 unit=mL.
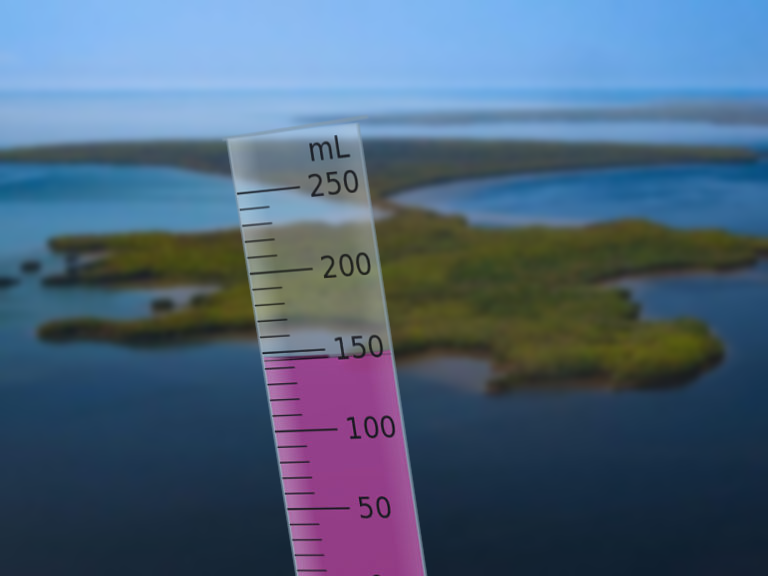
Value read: value=145 unit=mL
